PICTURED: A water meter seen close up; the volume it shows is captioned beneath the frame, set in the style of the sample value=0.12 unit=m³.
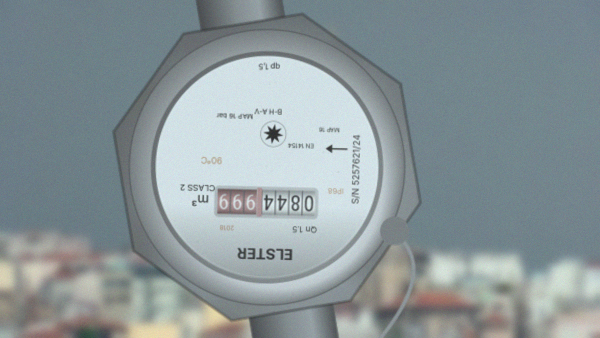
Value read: value=844.999 unit=m³
